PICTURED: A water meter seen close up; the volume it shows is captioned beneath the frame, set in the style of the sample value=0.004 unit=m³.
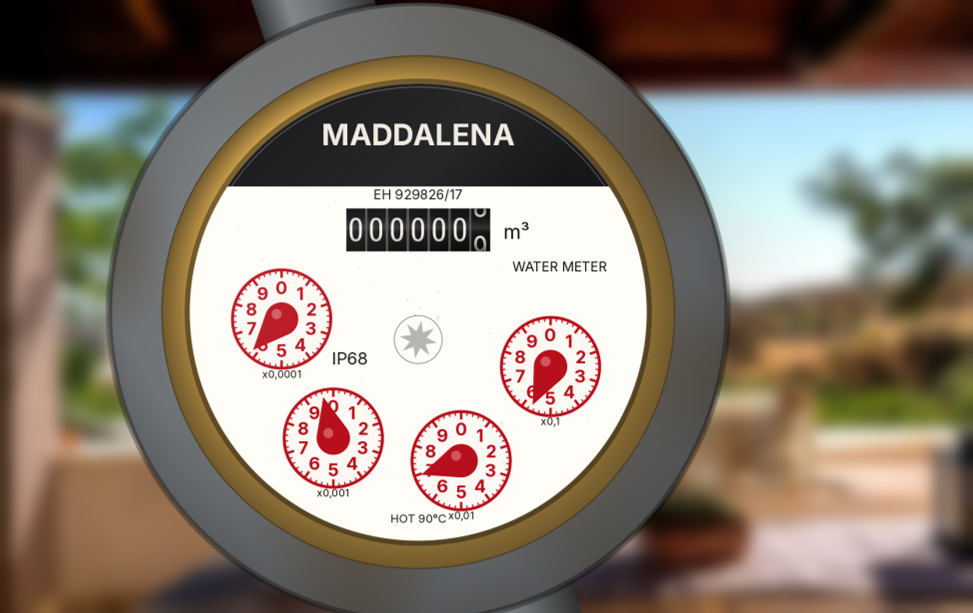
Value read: value=8.5696 unit=m³
